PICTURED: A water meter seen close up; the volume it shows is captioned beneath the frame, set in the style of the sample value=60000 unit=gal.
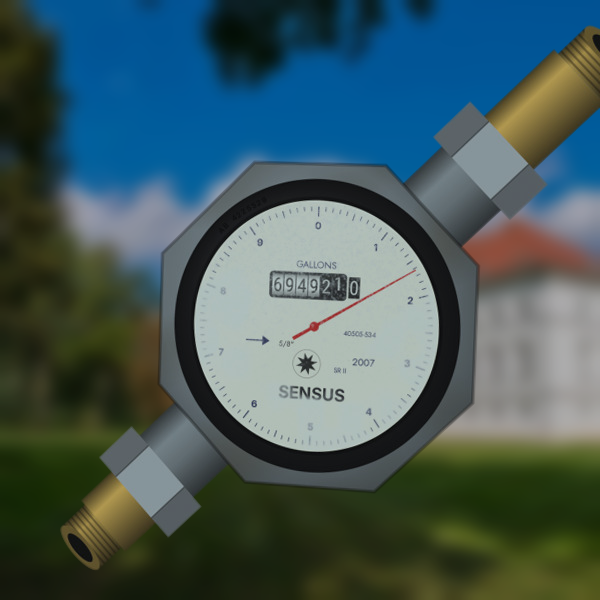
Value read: value=6949211.6 unit=gal
